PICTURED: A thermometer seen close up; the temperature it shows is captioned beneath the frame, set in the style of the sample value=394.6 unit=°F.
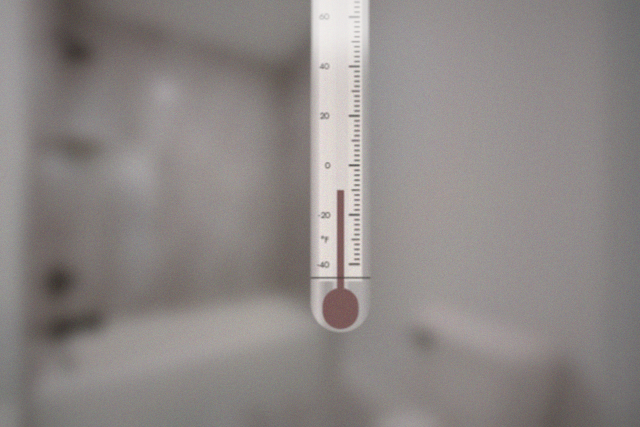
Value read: value=-10 unit=°F
